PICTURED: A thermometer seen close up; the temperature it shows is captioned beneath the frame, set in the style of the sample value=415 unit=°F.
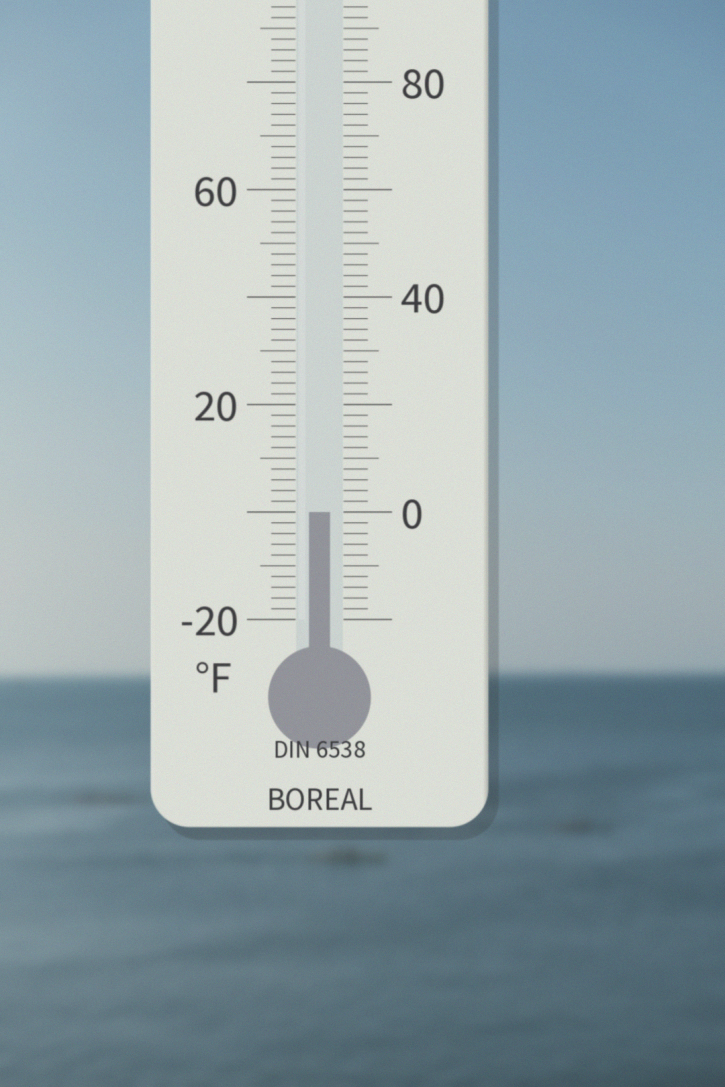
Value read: value=0 unit=°F
